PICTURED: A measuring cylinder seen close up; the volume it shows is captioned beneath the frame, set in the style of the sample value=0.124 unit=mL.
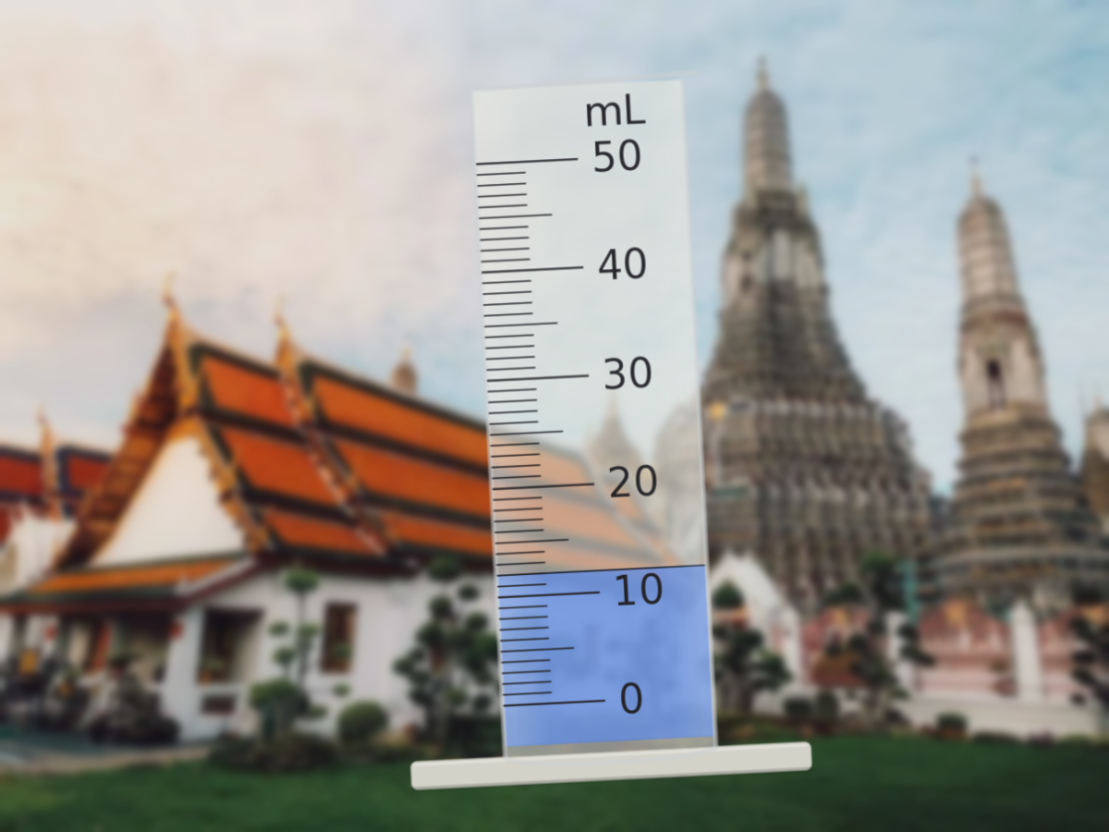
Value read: value=12 unit=mL
